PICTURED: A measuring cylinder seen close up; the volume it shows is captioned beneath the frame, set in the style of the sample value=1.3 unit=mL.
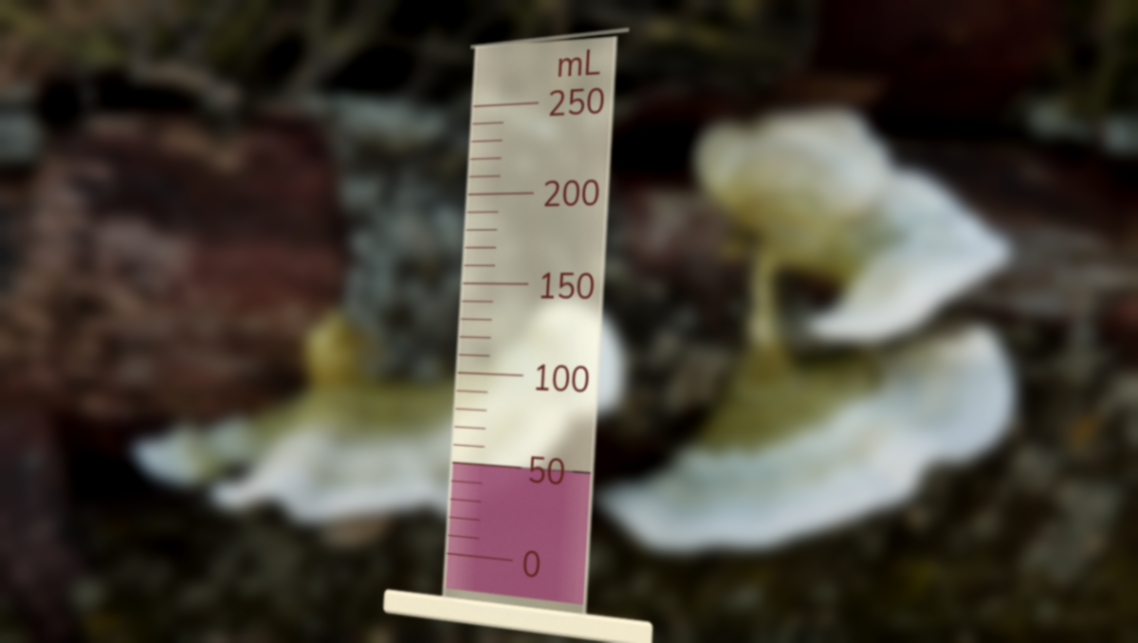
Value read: value=50 unit=mL
